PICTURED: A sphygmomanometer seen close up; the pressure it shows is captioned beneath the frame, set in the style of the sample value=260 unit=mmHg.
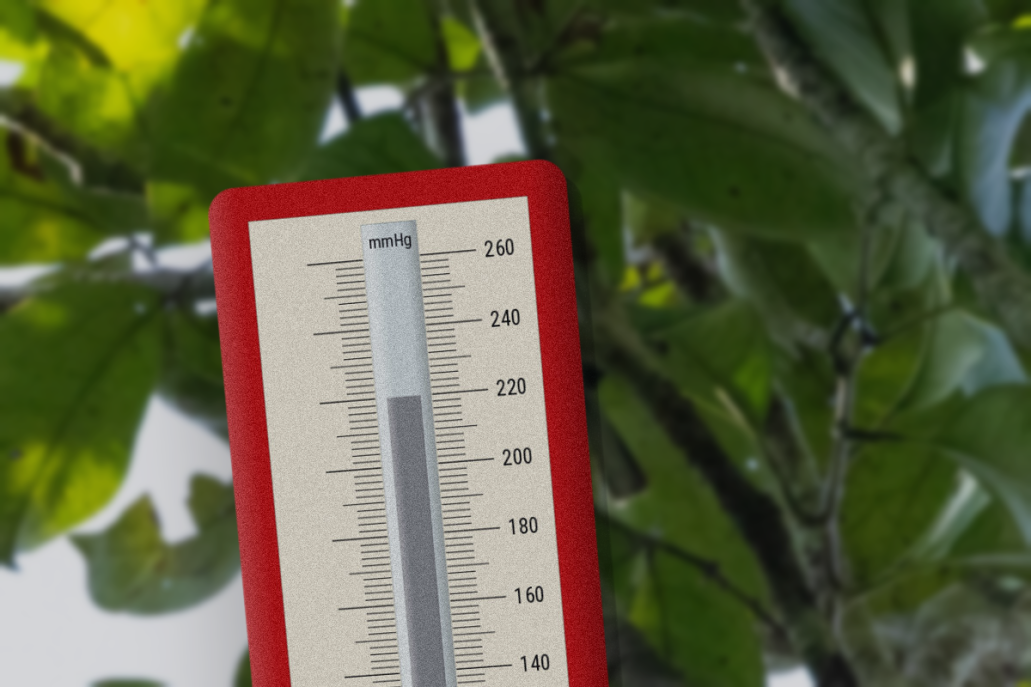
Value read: value=220 unit=mmHg
